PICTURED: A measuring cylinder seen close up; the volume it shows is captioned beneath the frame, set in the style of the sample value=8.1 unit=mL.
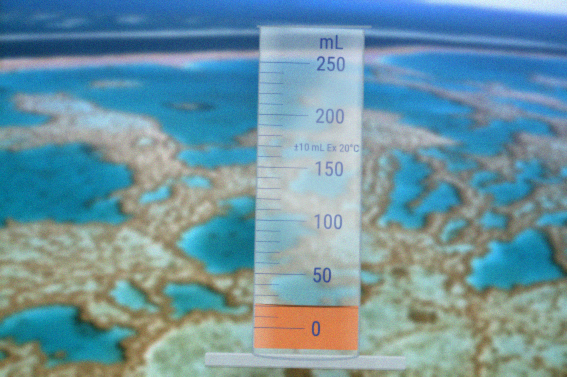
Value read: value=20 unit=mL
